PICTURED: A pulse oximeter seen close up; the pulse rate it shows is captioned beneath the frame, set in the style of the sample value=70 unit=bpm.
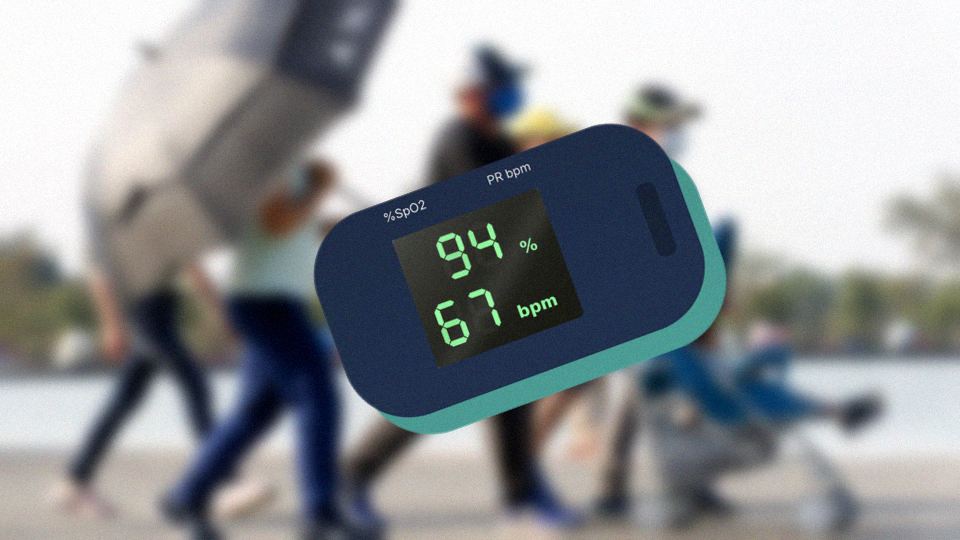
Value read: value=67 unit=bpm
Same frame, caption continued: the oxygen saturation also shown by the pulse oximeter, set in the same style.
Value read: value=94 unit=%
